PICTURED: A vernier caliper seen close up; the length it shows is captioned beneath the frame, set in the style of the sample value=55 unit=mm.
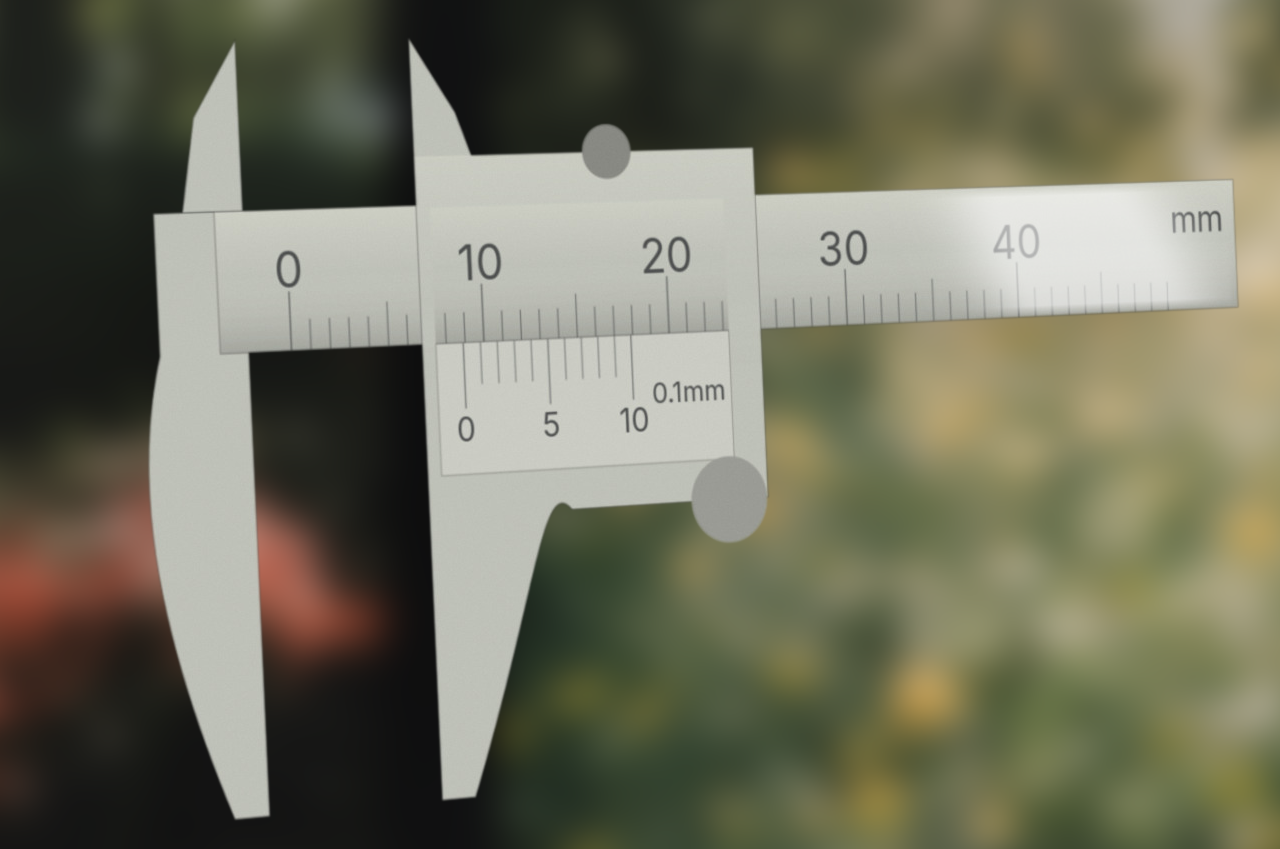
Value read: value=8.9 unit=mm
